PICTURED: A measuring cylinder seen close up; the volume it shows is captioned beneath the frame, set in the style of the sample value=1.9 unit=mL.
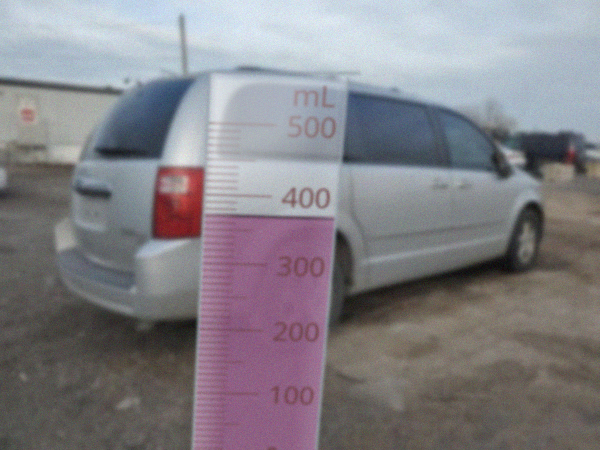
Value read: value=370 unit=mL
